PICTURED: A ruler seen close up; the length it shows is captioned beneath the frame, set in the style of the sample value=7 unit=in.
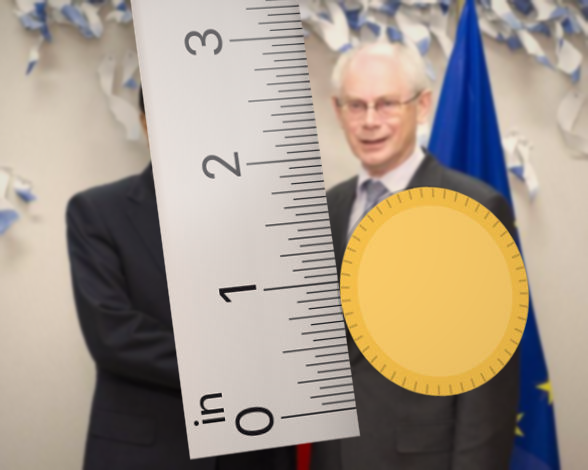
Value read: value=1.6875 unit=in
